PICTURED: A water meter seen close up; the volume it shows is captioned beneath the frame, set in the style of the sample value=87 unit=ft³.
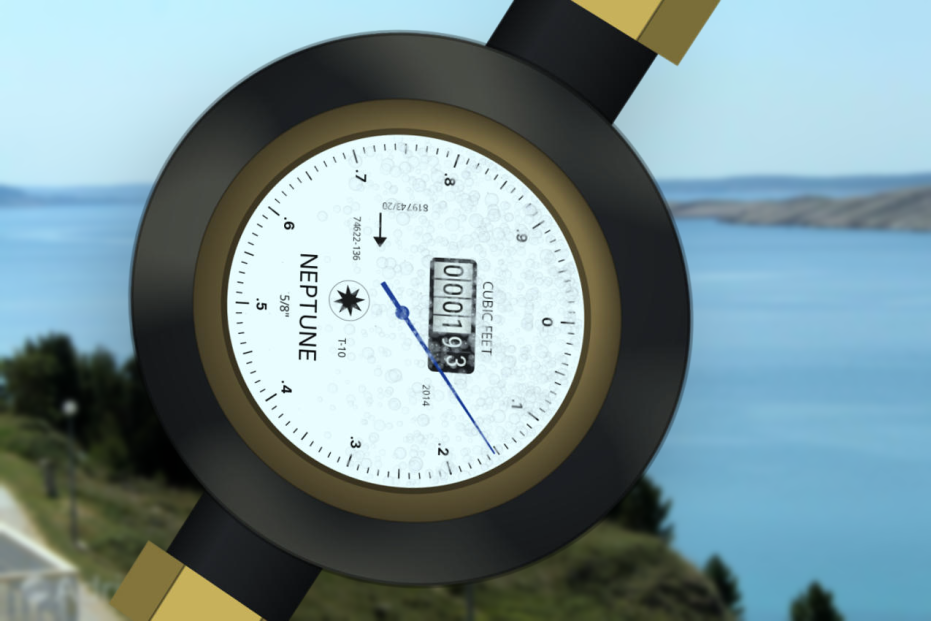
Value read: value=193.15 unit=ft³
